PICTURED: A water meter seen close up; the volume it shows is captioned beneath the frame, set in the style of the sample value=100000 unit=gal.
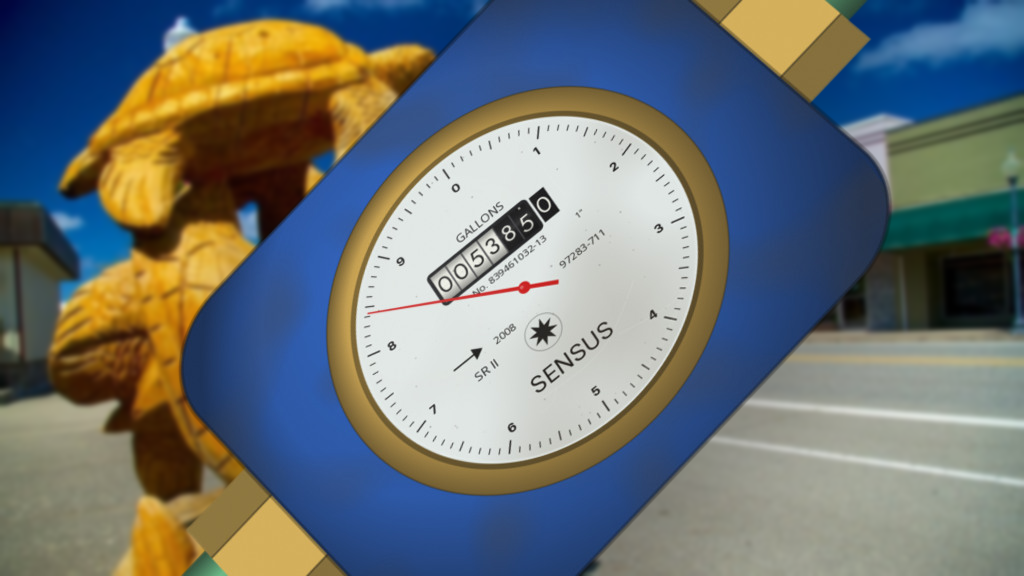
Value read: value=53848.4 unit=gal
